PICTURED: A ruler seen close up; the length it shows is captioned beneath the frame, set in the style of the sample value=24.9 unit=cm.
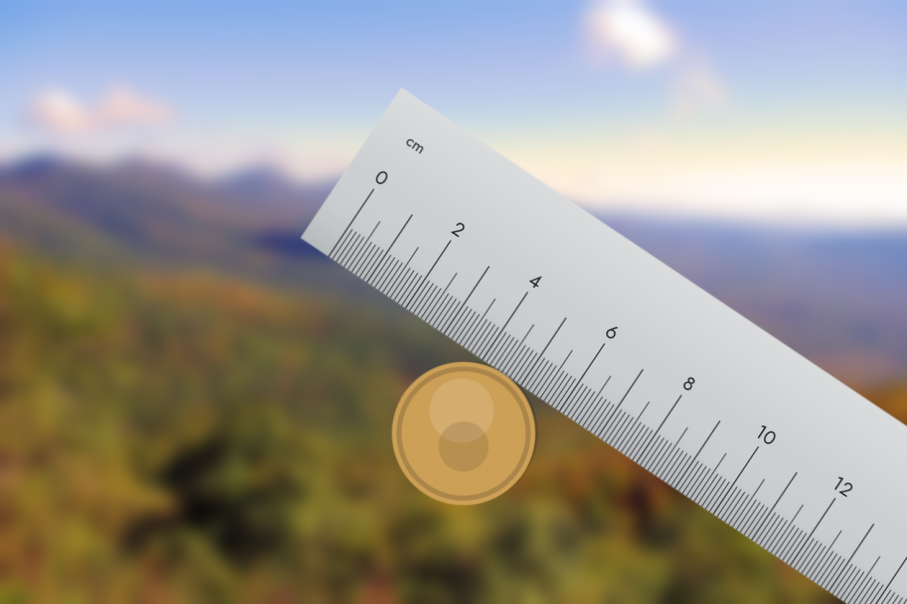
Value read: value=3.1 unit=cm
